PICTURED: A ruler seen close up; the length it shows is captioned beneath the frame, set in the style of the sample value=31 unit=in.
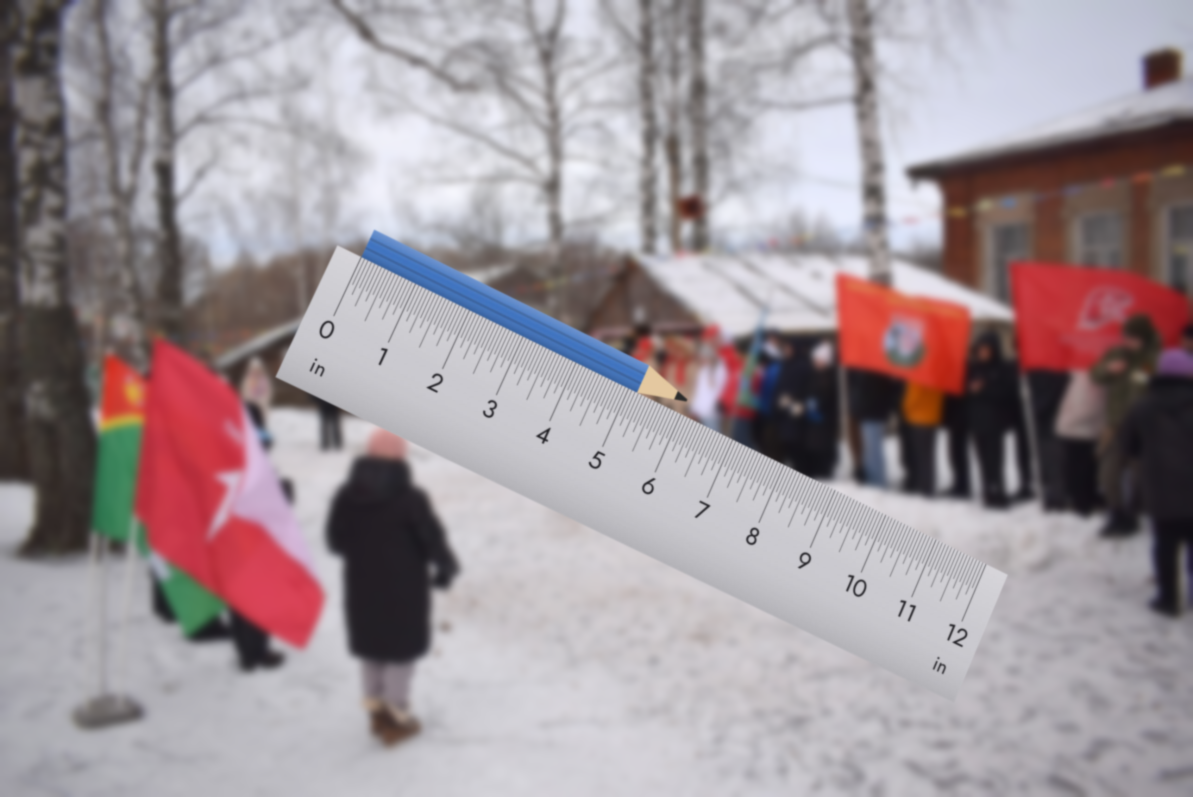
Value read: value=6 unit=in
